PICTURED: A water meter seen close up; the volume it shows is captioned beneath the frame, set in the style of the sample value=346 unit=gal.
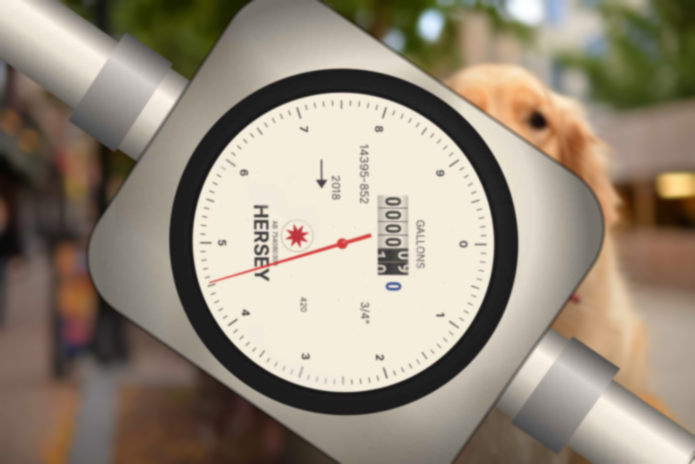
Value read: value=94.5 unit=gal
